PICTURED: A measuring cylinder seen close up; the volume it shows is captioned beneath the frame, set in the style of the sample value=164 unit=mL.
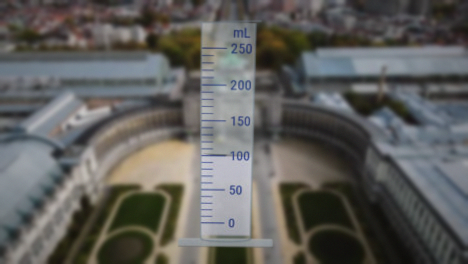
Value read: value=100 unit=mL
